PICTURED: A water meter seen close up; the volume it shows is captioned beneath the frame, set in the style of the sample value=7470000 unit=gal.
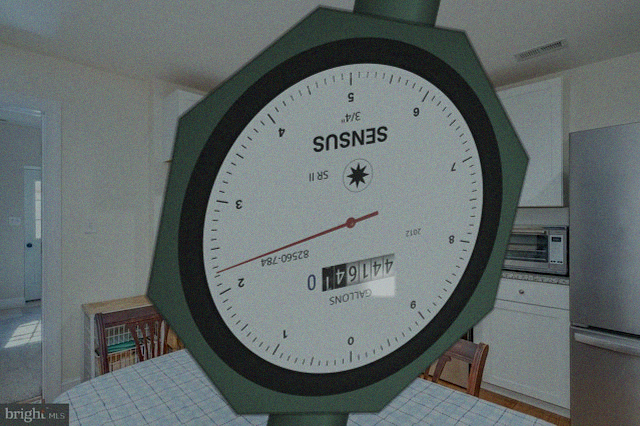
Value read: value=4416412.2 unit=gal
